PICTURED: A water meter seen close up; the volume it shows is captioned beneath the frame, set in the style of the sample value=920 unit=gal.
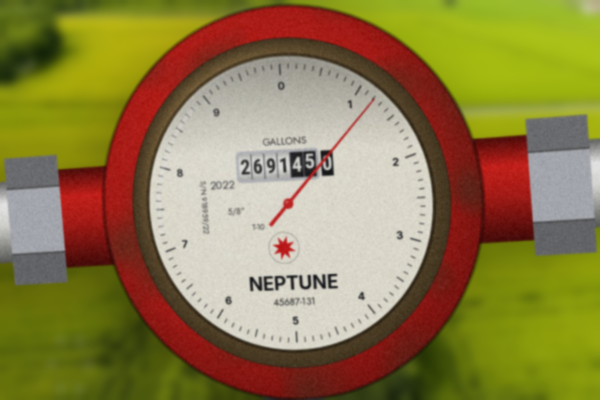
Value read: value=2691451.2 unit=gal
